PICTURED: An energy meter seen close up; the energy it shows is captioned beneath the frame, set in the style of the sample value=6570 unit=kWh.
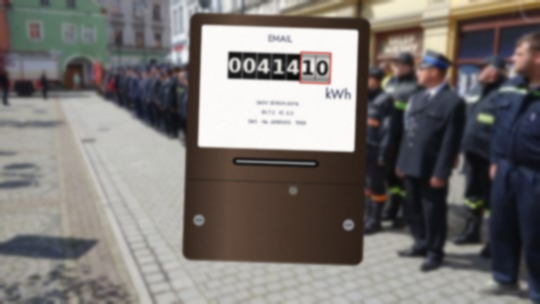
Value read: value=414.10 unit=kWh
